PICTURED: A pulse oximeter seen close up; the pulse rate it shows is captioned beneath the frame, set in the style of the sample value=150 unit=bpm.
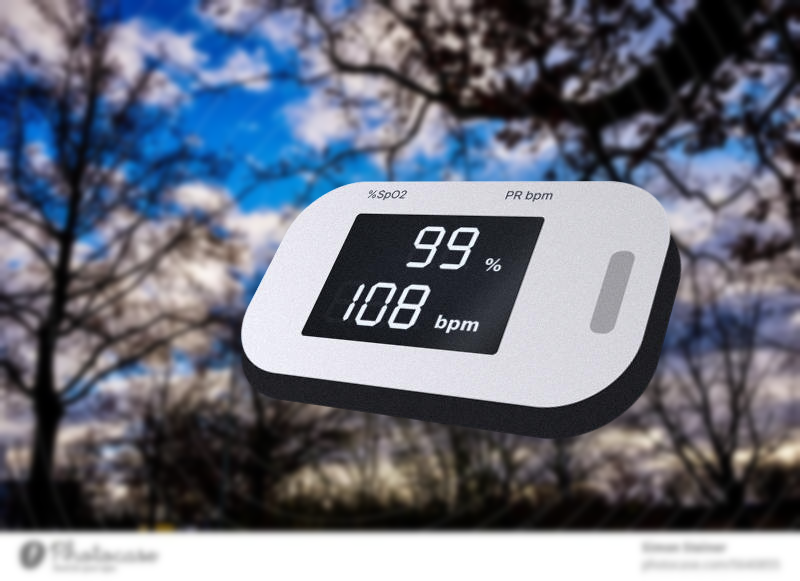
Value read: value=108 unit=bpm
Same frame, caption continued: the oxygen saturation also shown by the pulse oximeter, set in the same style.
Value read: value=99 unit=%
